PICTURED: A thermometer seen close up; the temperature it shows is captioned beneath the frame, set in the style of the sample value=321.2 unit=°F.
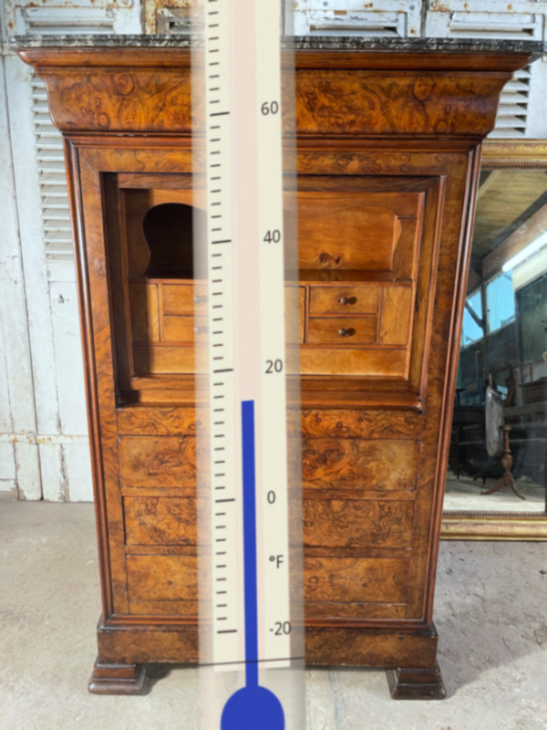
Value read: value=15 unit=°F
